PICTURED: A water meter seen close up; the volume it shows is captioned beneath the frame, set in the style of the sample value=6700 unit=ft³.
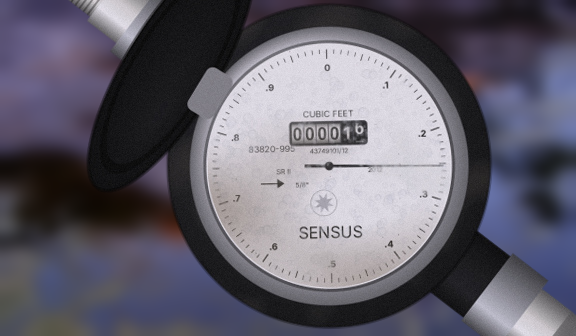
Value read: value=16.25 unit=ft³
